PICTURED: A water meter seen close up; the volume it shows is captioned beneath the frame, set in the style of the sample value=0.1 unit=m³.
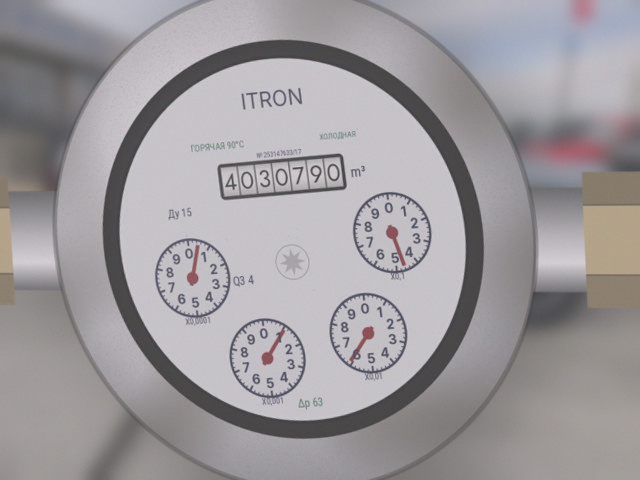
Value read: value=4030790.4610 unit=m³
